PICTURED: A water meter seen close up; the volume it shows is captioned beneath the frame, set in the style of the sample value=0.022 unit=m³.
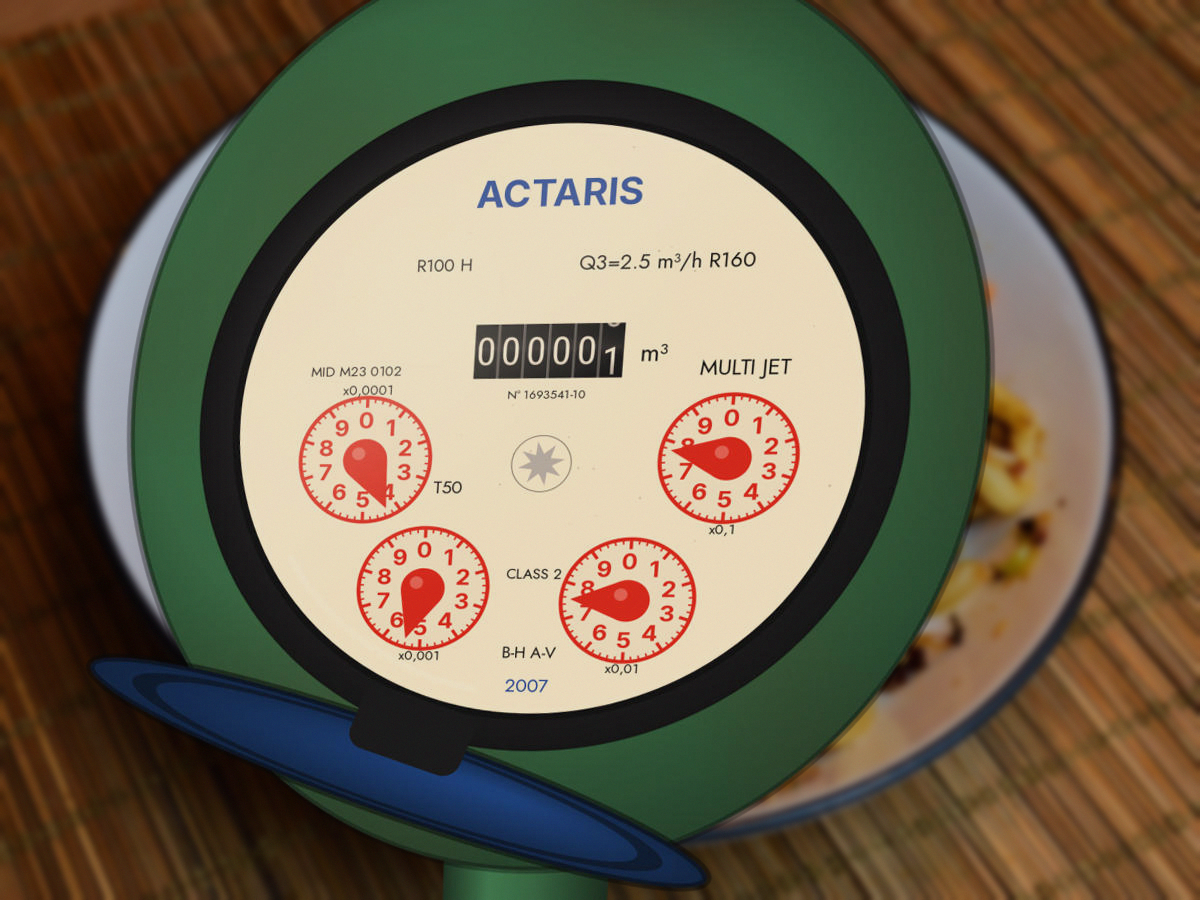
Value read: value=0.7754 unit=m³
